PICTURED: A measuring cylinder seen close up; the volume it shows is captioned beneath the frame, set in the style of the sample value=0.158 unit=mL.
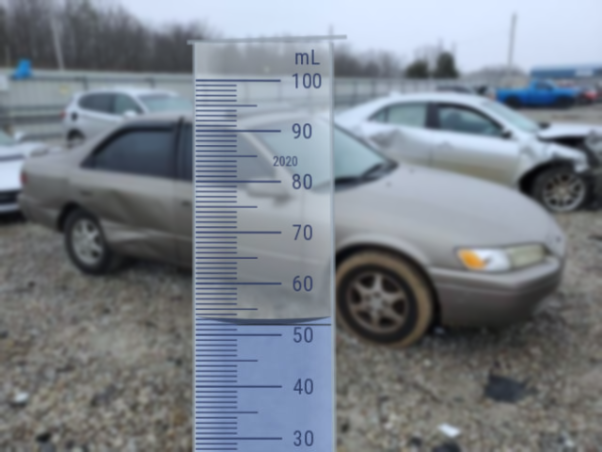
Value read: value=52 unit=mL
